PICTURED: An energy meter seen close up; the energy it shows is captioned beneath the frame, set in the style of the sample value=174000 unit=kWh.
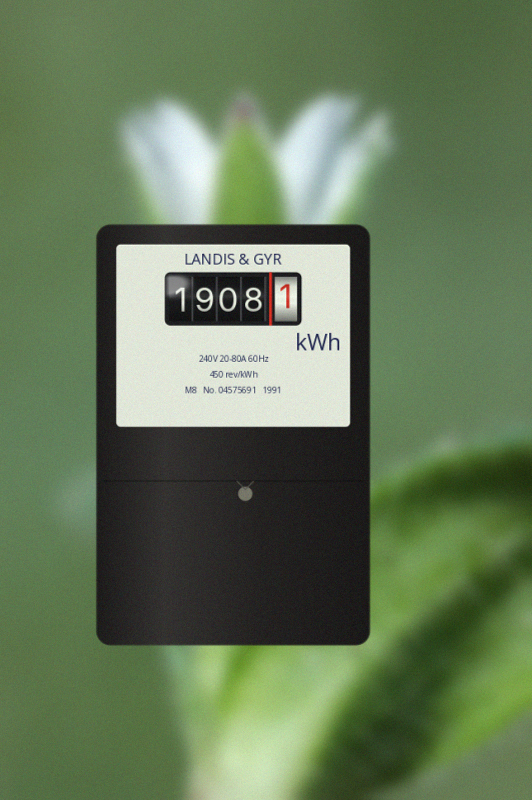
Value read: value=1908.1 unit=kWh
